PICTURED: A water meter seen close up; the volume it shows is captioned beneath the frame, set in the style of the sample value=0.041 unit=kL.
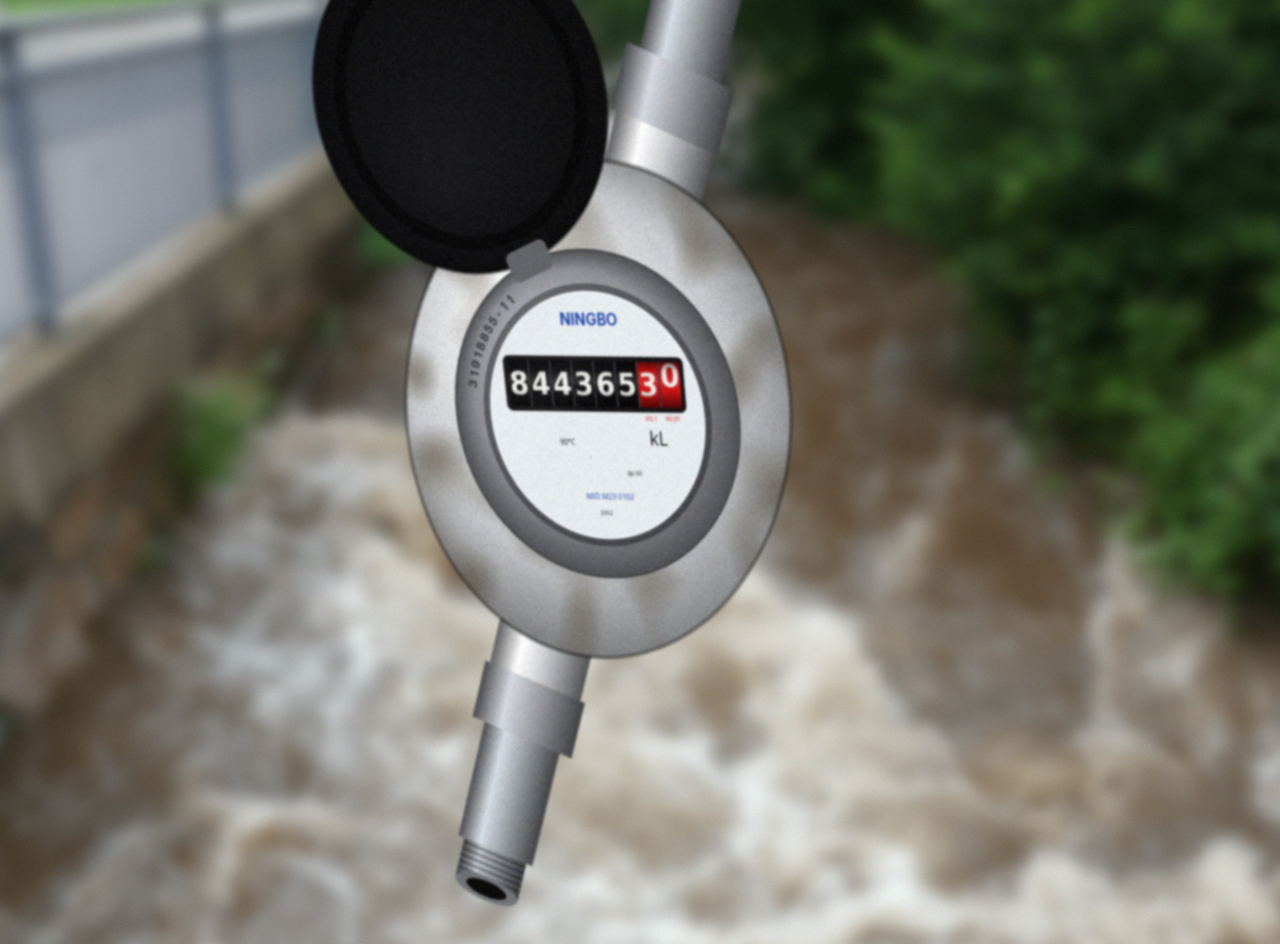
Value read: value=844365.30 unit=kL
